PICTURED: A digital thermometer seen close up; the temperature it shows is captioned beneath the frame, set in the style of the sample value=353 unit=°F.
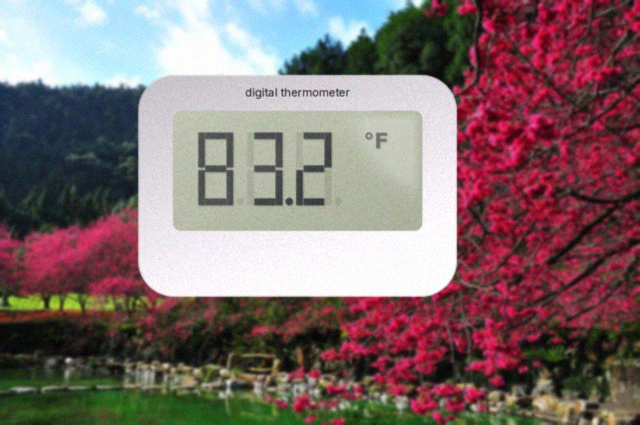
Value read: value=83.2 unit=°F
